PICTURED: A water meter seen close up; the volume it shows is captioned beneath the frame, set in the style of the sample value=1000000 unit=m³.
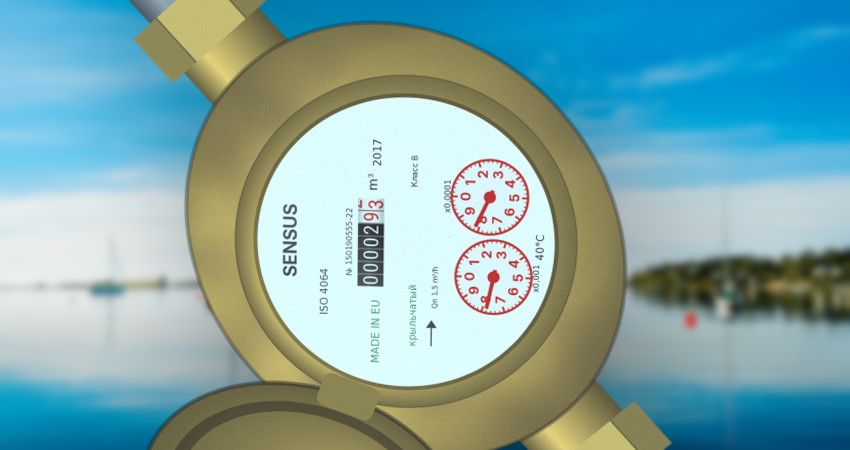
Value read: value=2.9278 unit=m³
